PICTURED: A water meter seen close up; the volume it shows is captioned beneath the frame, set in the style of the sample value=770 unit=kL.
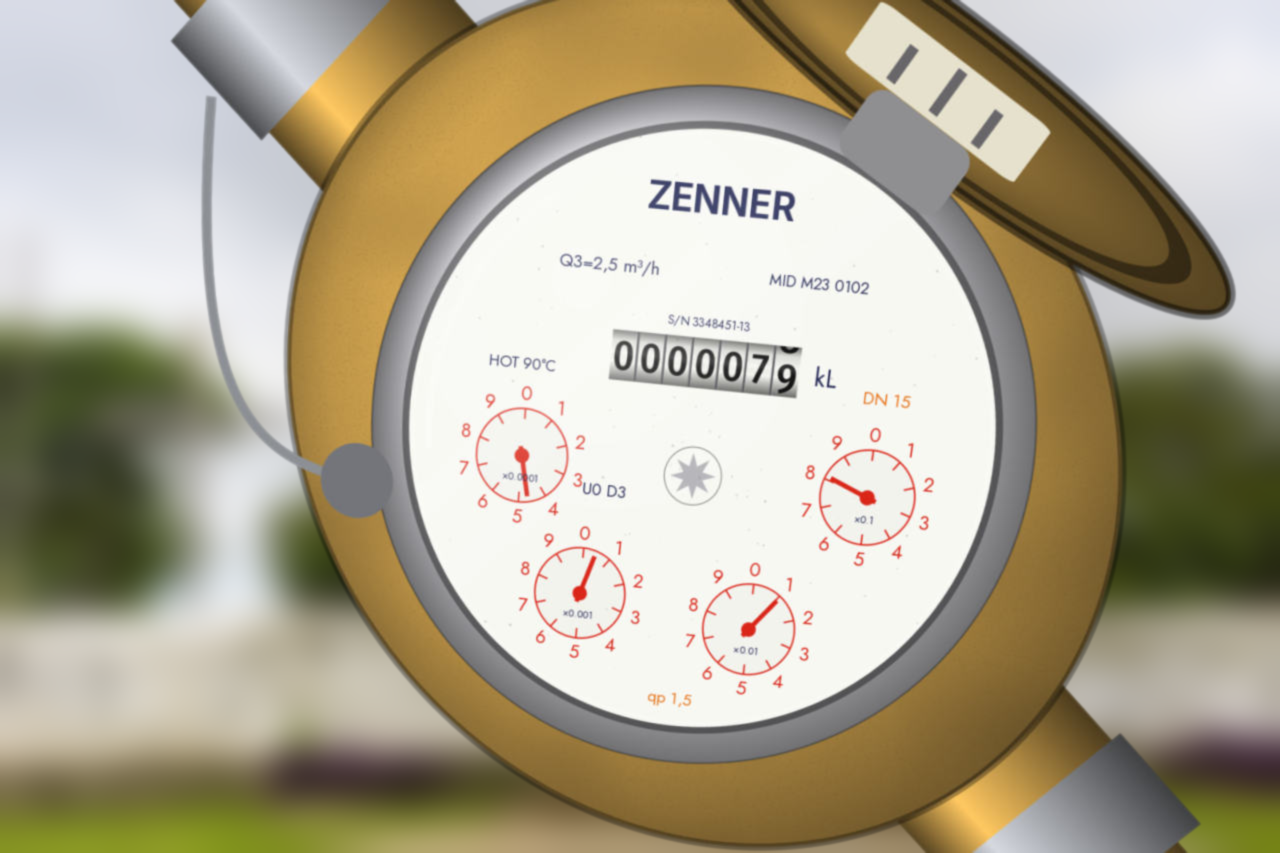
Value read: value=78.8104 unit=kL
